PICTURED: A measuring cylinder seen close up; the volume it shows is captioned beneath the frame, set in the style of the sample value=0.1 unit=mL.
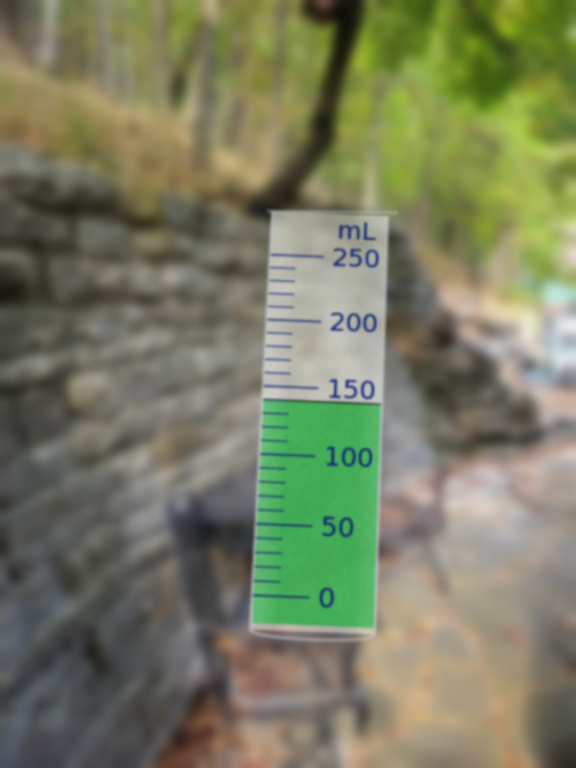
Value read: value=140 unit=mL
